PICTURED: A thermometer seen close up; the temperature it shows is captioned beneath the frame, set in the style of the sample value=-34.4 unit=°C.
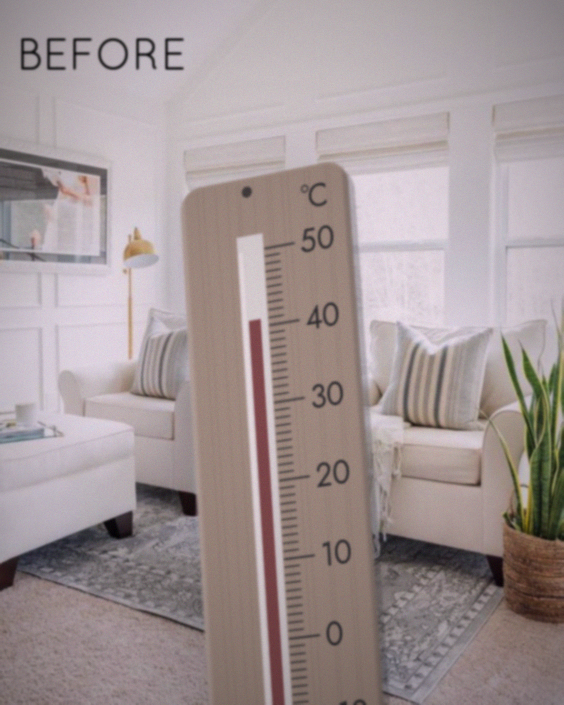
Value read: value=41 unit=°C
